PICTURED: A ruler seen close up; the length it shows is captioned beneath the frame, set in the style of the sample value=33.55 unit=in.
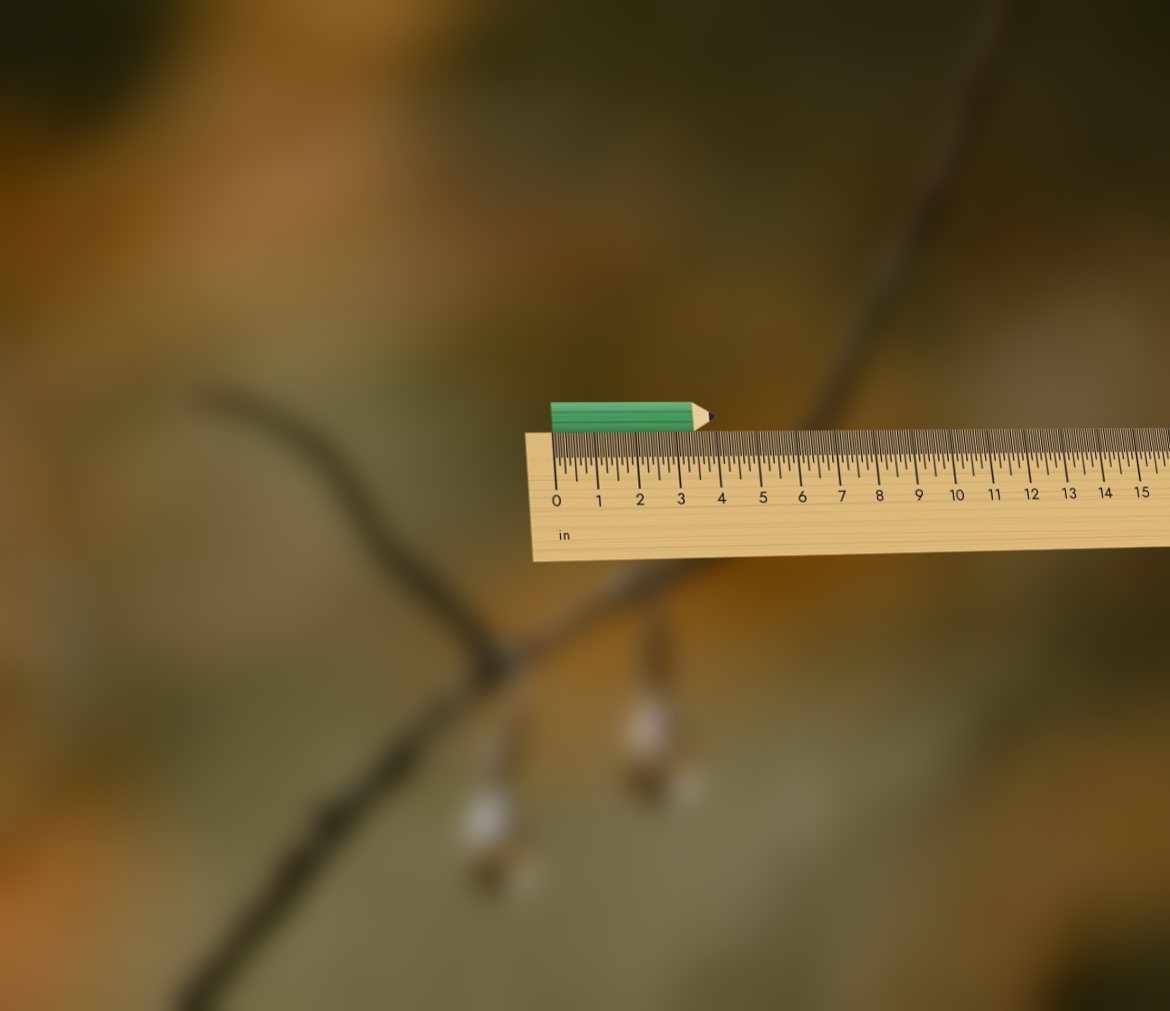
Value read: value=4 unit=in
